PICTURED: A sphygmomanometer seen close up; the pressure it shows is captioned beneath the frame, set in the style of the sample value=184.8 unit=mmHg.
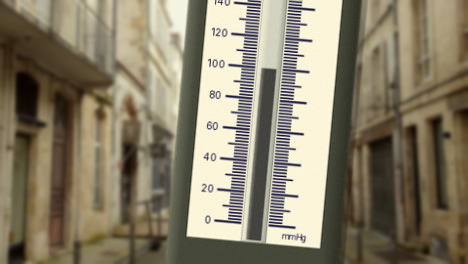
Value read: value=100 unit=mmHg
